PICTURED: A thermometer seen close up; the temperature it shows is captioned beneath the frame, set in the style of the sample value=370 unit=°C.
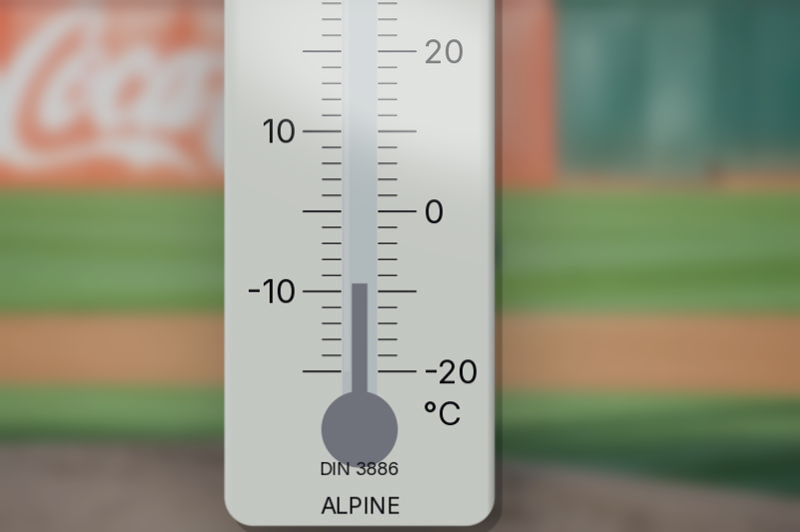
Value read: value=-9 unit=°C
